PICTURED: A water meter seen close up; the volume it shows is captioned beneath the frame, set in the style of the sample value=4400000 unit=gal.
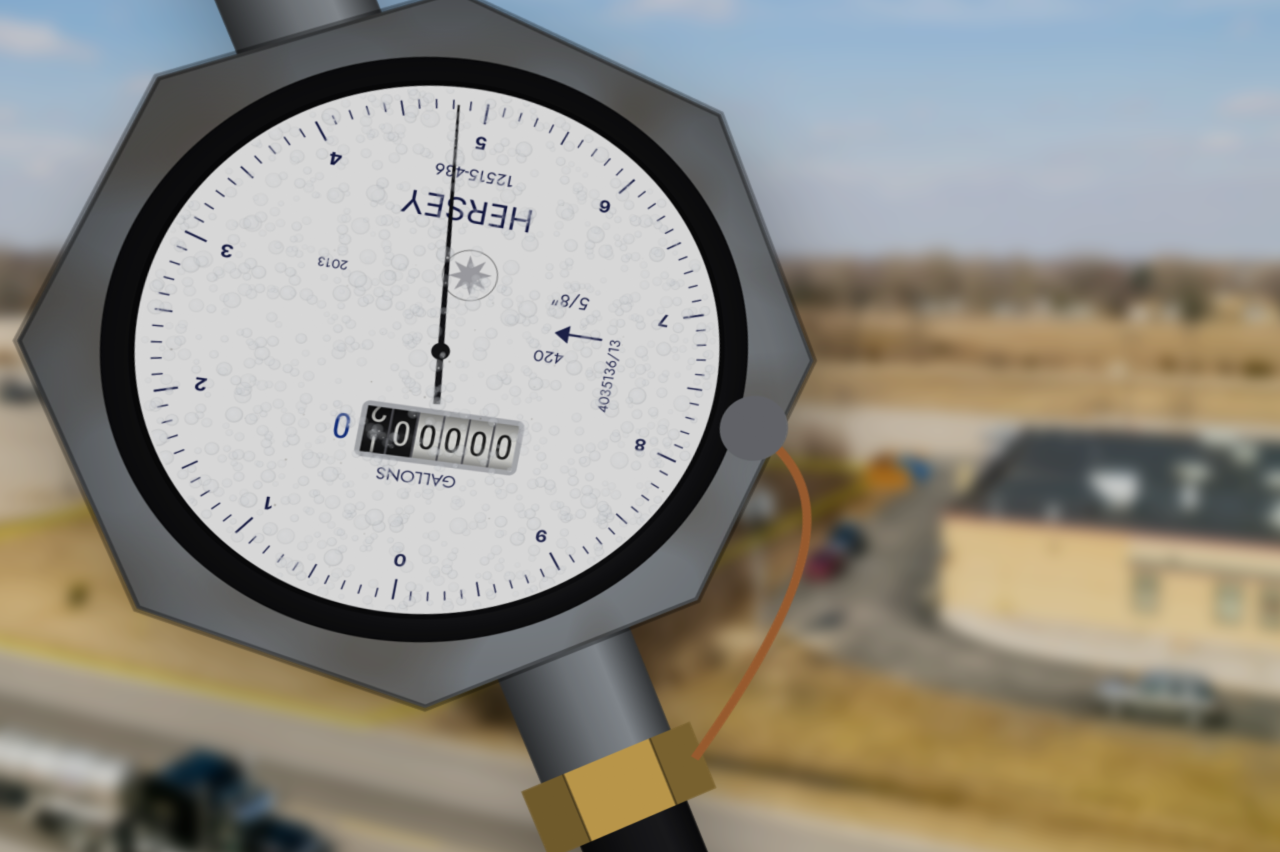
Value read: value=14.8 unit=gal
